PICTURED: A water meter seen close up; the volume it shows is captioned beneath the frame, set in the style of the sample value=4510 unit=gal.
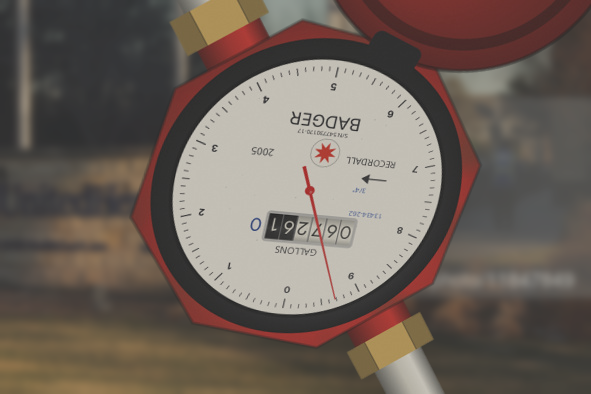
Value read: value=672609.3 unit=gal
